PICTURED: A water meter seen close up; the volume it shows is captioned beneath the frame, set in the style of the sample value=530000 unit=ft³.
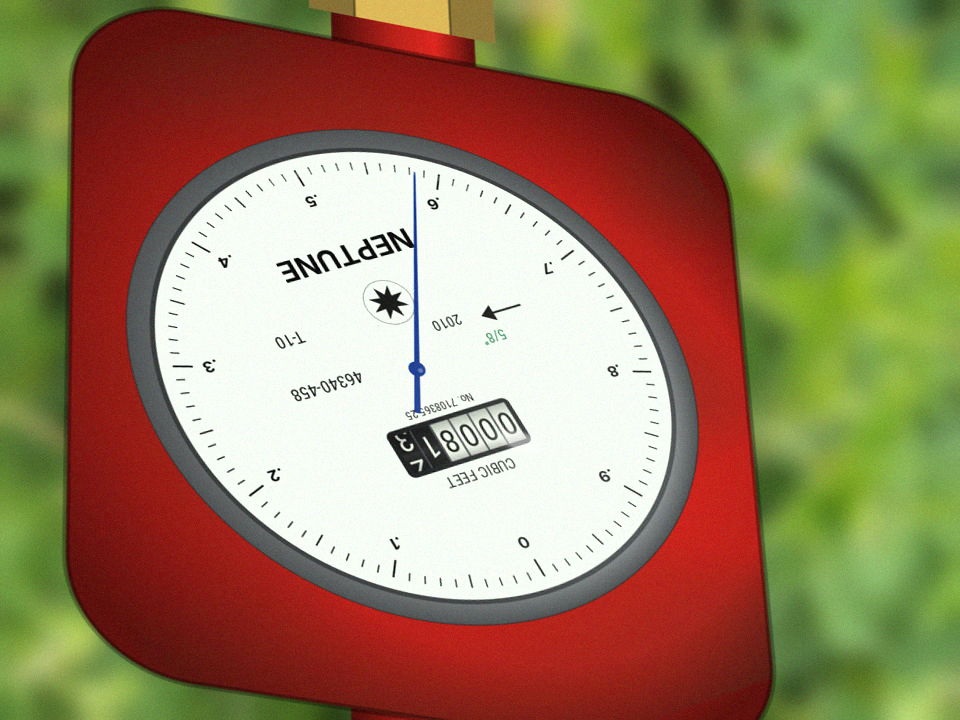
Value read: value=812.58 unit=ft³
